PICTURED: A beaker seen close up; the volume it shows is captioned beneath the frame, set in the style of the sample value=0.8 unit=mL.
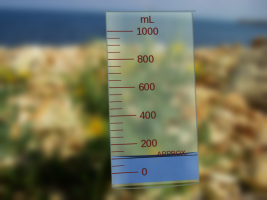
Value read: value=100 unit=mL
